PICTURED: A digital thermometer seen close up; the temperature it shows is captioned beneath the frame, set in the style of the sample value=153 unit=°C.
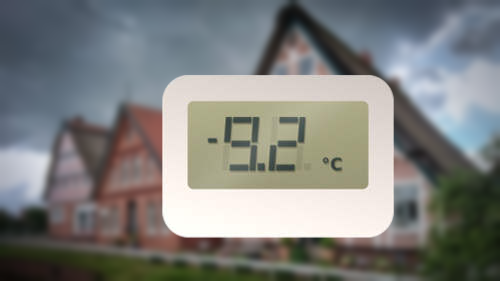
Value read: value=-9.2 unit=°C
